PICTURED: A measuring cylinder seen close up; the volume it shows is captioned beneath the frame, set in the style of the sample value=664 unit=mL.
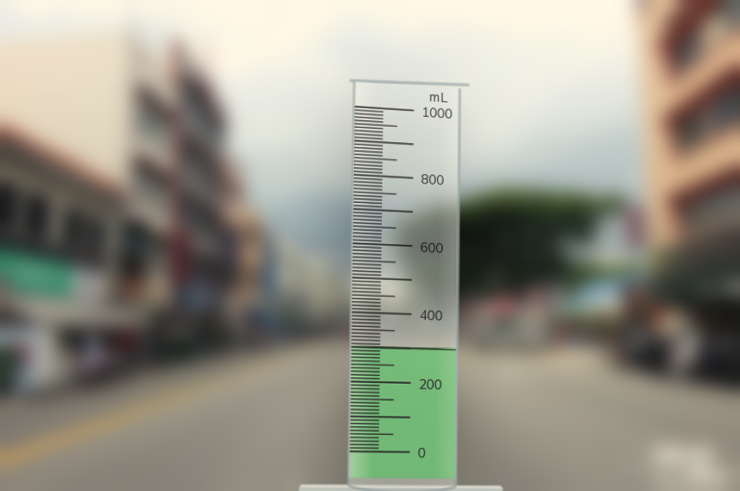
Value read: value=300 unit=mL
